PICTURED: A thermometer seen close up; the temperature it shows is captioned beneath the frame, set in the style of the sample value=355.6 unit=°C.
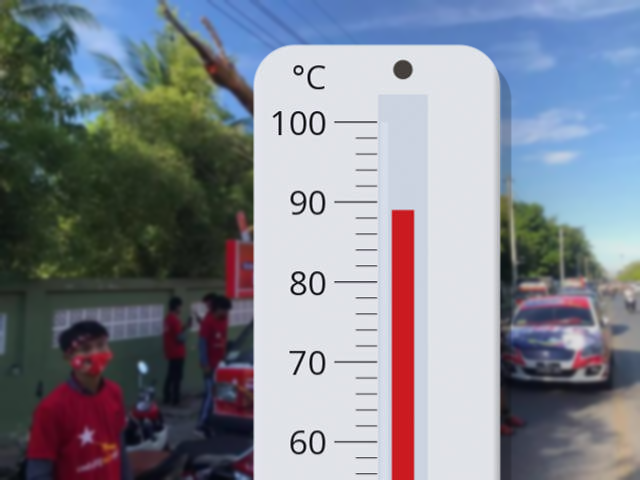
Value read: value=89 unit=°C
